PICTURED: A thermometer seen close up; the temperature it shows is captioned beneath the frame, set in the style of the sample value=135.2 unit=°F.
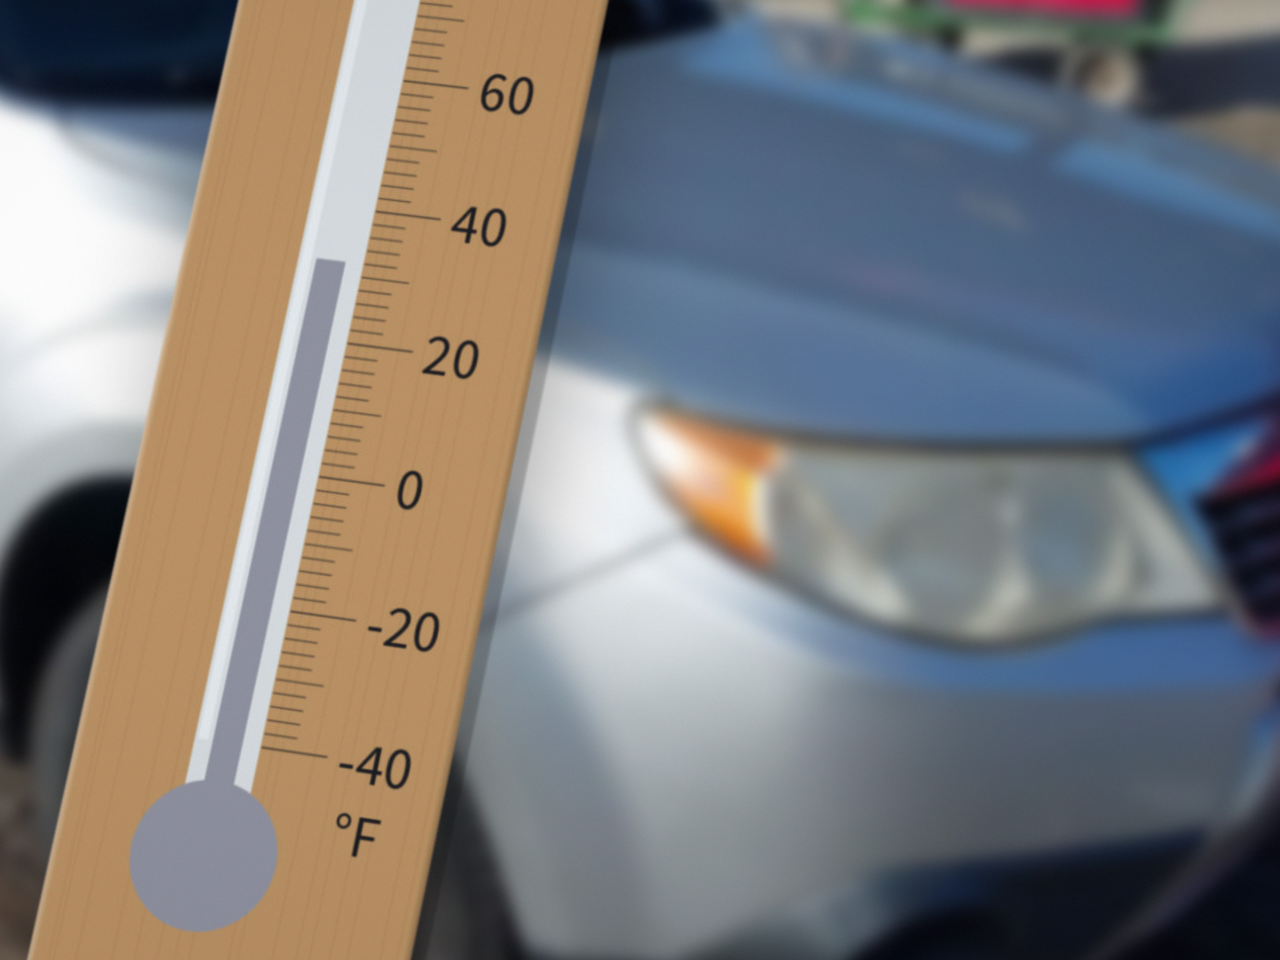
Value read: value=32 unit=°F
